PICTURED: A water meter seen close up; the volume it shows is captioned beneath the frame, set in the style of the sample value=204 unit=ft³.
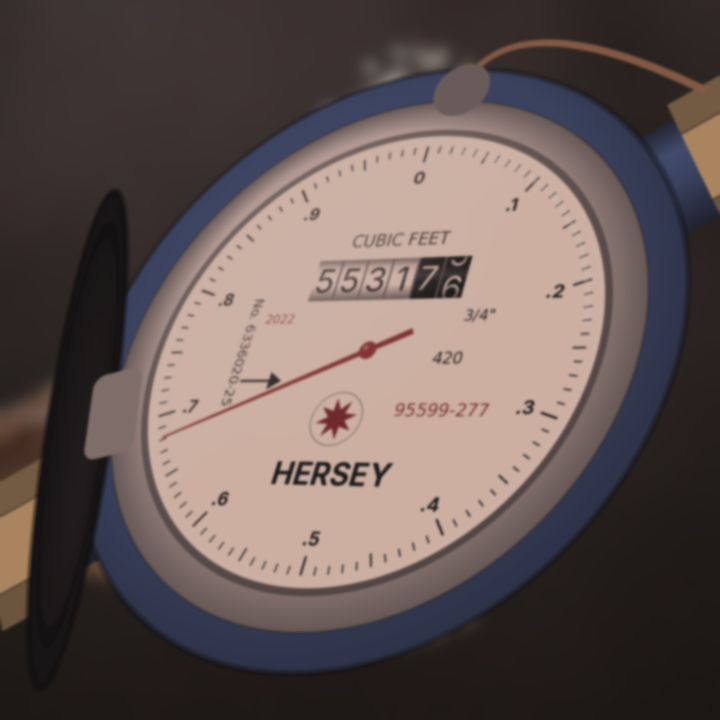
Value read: value=553175.68 unit=ft³
